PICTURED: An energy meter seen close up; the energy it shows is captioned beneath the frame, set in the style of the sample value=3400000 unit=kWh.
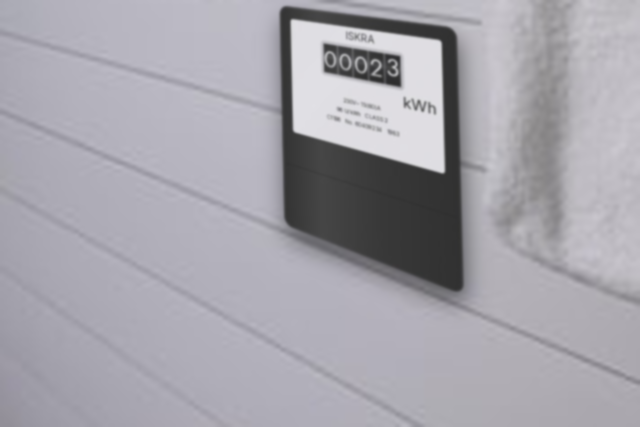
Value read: value=23 unit=kWh
